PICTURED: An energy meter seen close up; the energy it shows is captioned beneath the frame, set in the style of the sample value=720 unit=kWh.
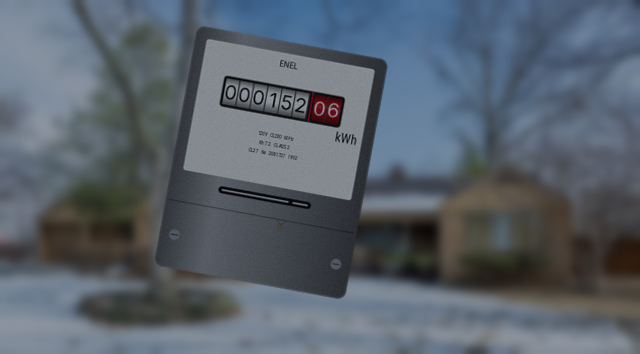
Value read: value=152.06 unit=kWh
